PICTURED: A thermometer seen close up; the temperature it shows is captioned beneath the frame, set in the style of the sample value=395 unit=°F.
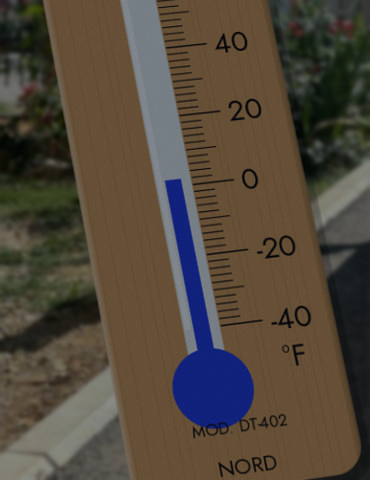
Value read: value=2 unit=°F
